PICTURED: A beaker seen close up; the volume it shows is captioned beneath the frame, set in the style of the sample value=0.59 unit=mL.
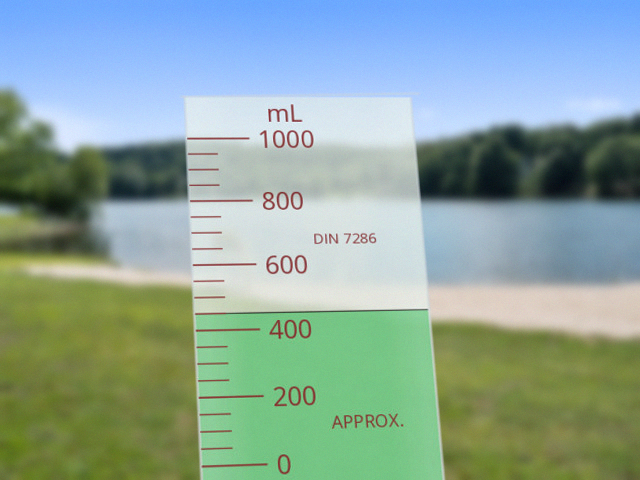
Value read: value=450 unit=mL
